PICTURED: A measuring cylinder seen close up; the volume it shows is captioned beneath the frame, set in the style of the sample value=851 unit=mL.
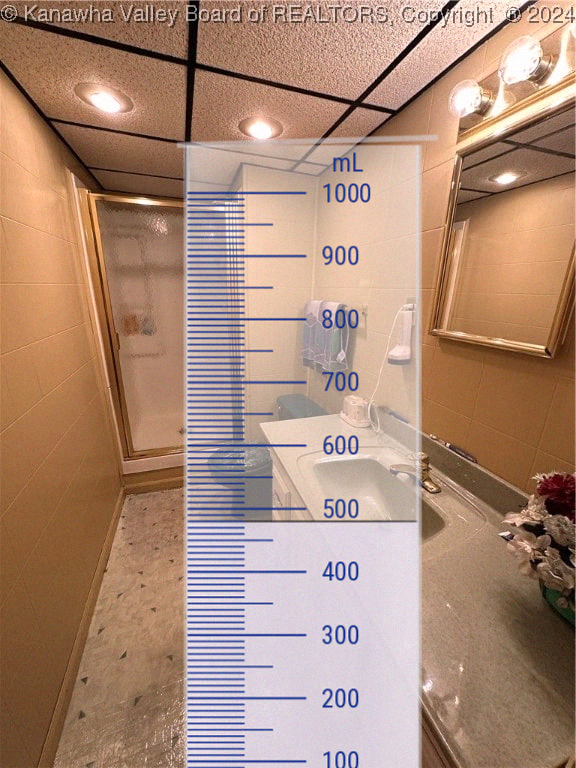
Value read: value=480 unit=mL
